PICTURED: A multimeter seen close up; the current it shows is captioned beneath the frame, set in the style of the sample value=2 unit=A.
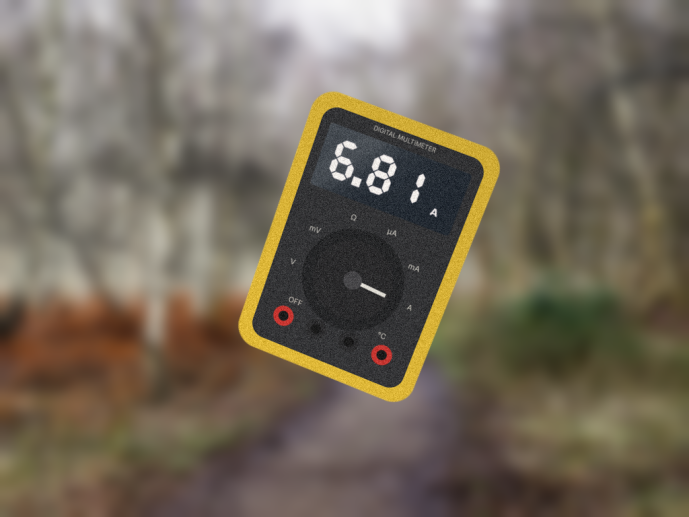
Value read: value=6.81 unit=A
